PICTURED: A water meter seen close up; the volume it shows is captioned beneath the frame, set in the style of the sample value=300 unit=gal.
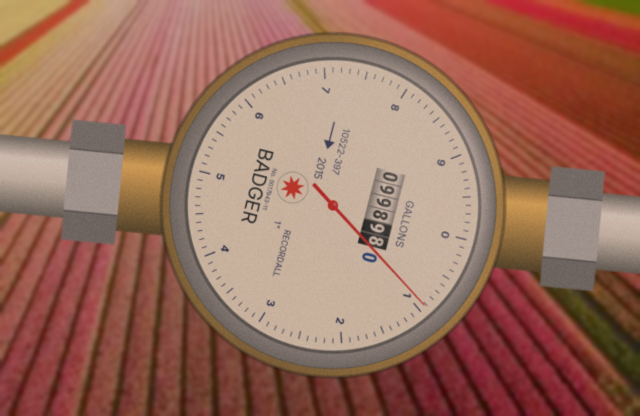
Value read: value=998980.9 unit=gal
